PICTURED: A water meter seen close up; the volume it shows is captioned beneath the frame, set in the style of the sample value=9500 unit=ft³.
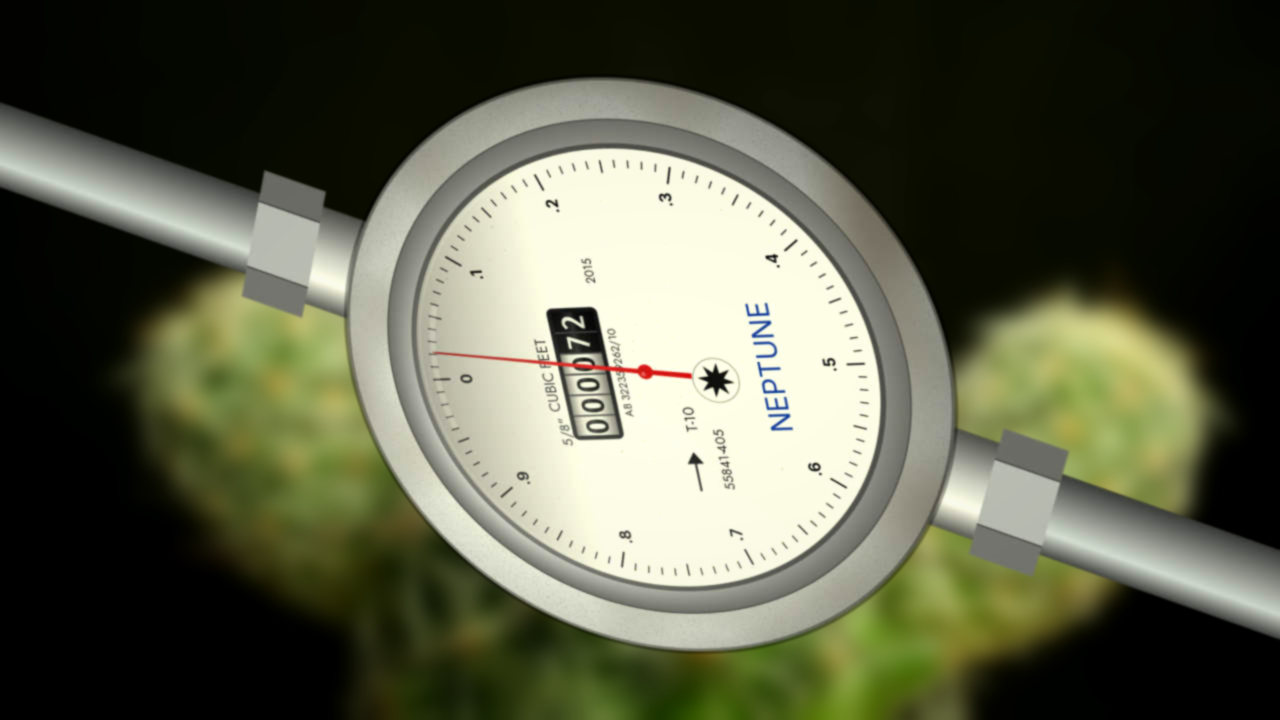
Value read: value=72.02 unit=ft³
